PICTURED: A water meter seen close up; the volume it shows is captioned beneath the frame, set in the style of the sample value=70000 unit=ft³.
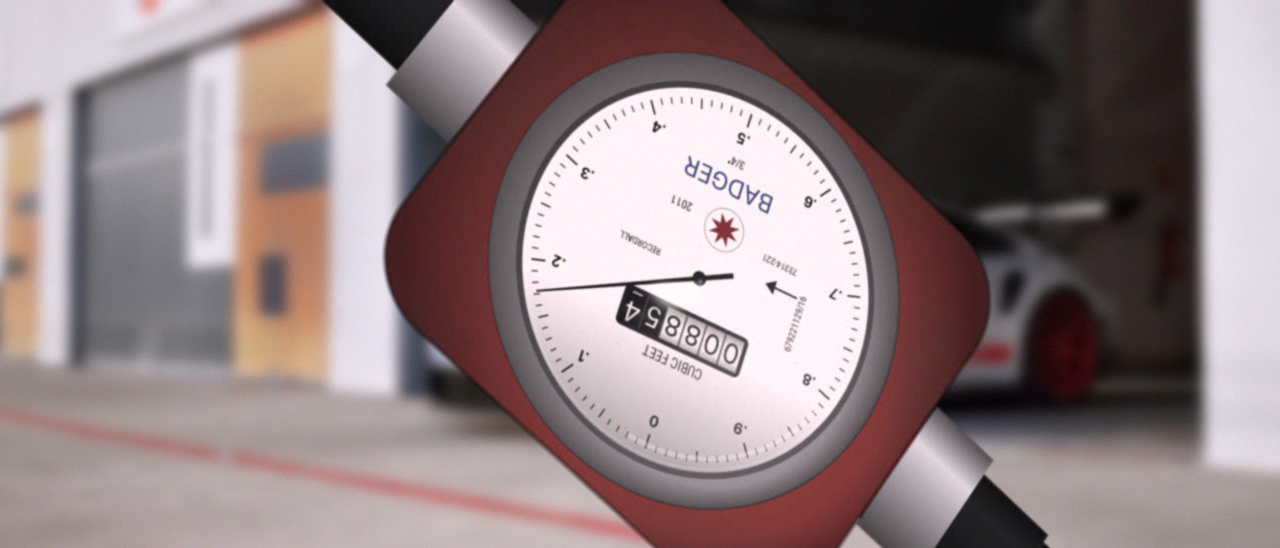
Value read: value=8854.17 unit=ft³
